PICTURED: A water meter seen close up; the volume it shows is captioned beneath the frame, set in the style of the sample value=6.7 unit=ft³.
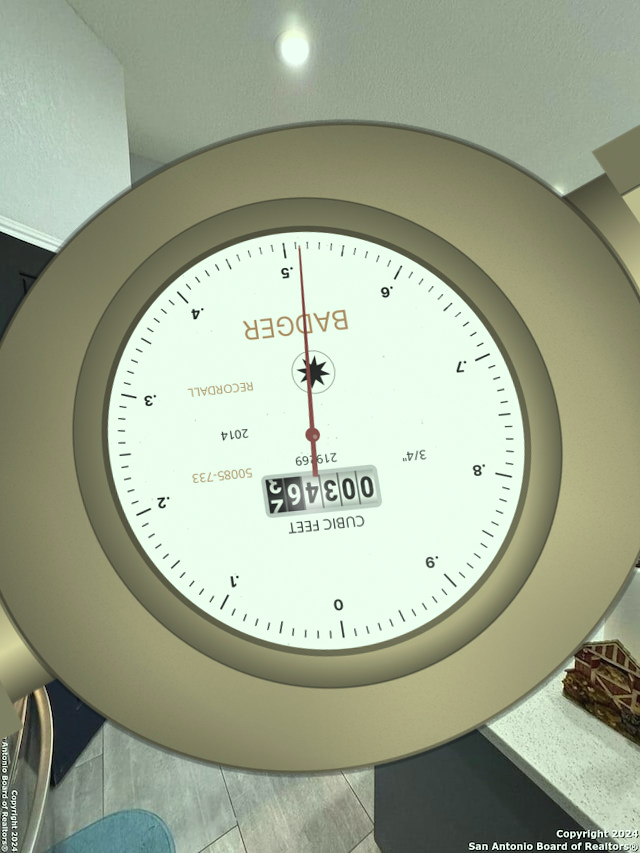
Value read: value=3462.51 unit=ft³
